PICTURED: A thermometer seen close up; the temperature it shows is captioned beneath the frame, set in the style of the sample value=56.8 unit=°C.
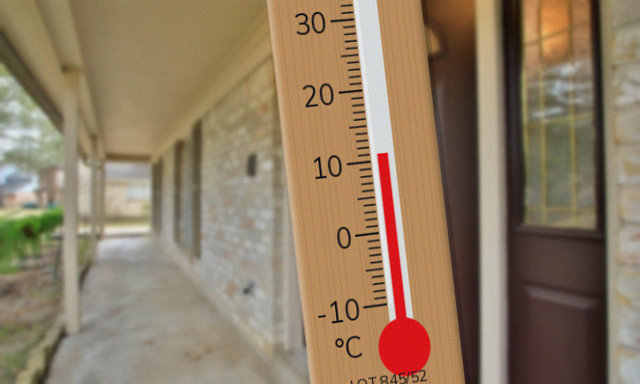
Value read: value=11 unit=°C
